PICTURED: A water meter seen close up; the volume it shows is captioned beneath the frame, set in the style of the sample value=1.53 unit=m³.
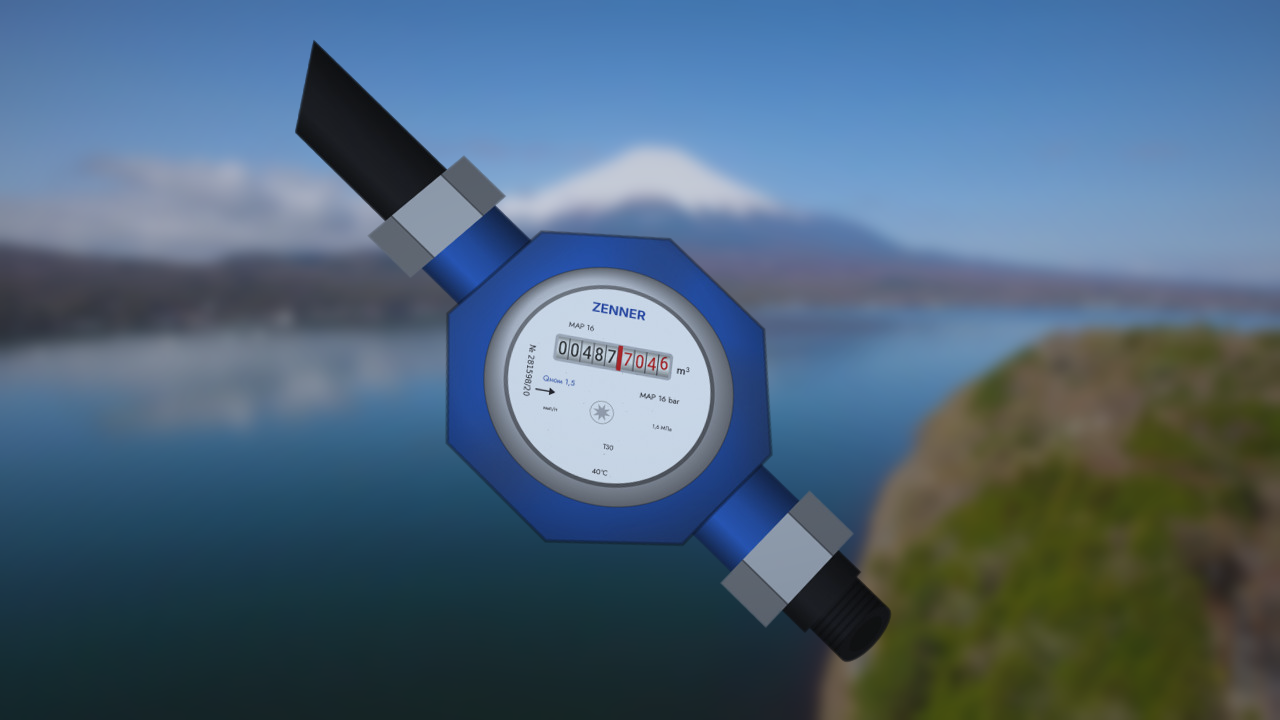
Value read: value=487.7046 unit=m³
